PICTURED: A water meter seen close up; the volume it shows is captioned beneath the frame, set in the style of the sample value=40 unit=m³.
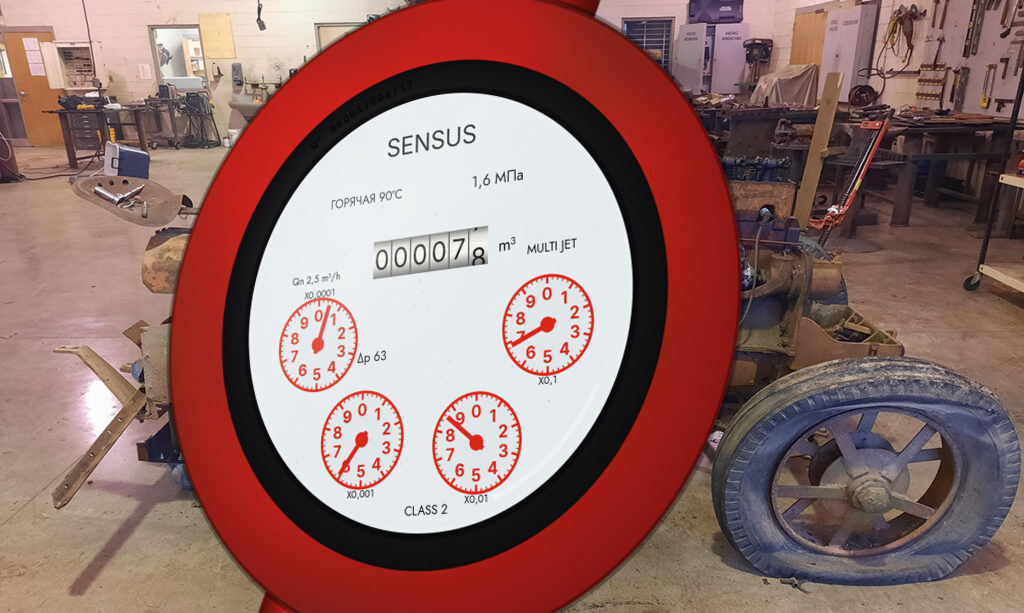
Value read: value=77.6860 unit=m³
